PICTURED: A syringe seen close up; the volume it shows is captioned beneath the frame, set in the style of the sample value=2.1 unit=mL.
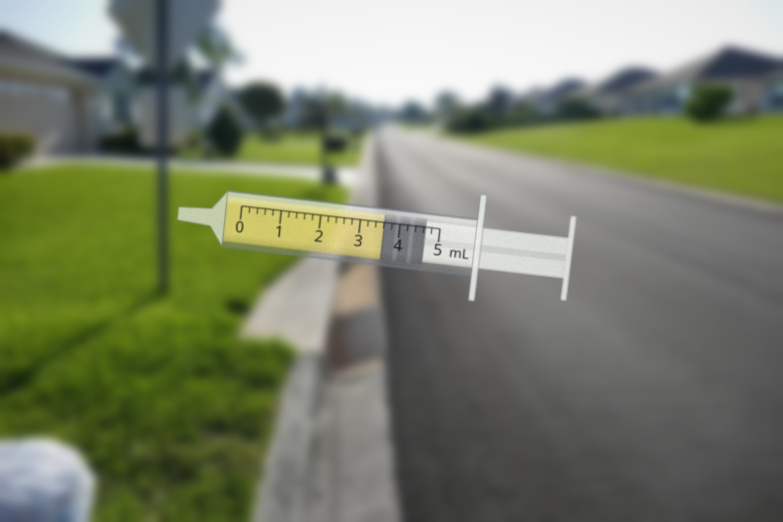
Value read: value=3.6 unit=mL
